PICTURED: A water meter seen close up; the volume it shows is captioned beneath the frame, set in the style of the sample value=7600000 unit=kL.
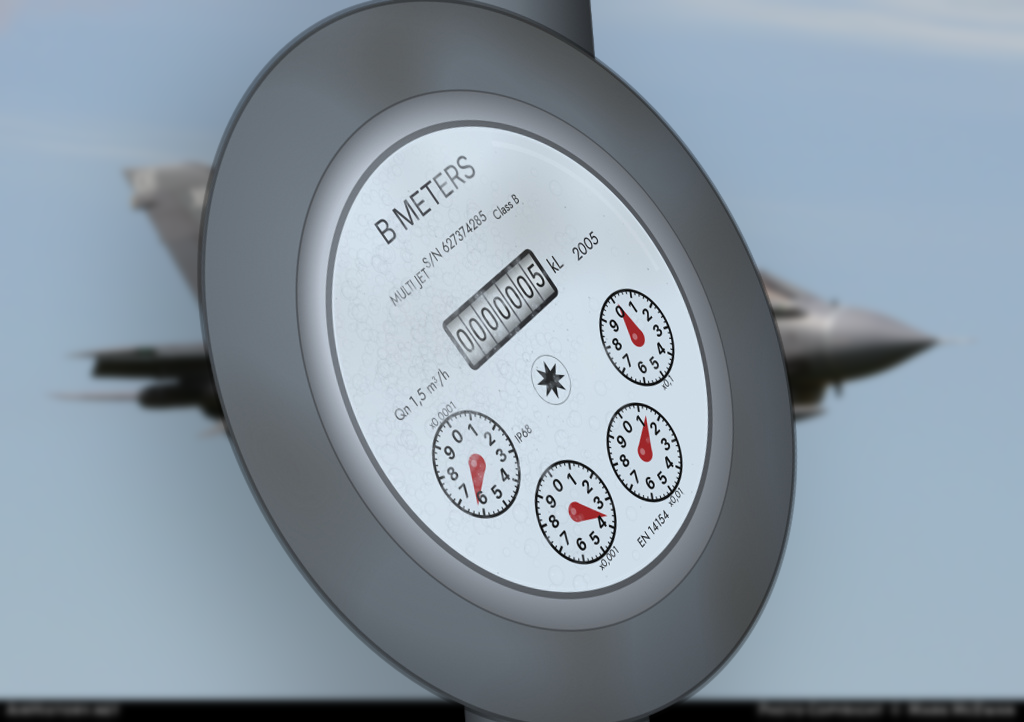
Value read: value=5.0136 unit=kL
